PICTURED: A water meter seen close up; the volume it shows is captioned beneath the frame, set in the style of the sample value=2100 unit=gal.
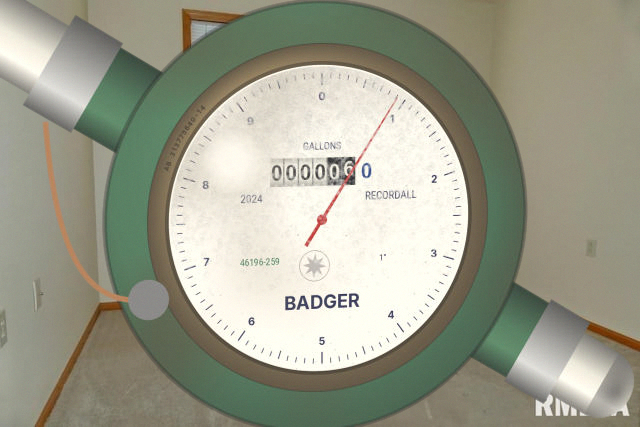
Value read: value=60.9 unit=gal
